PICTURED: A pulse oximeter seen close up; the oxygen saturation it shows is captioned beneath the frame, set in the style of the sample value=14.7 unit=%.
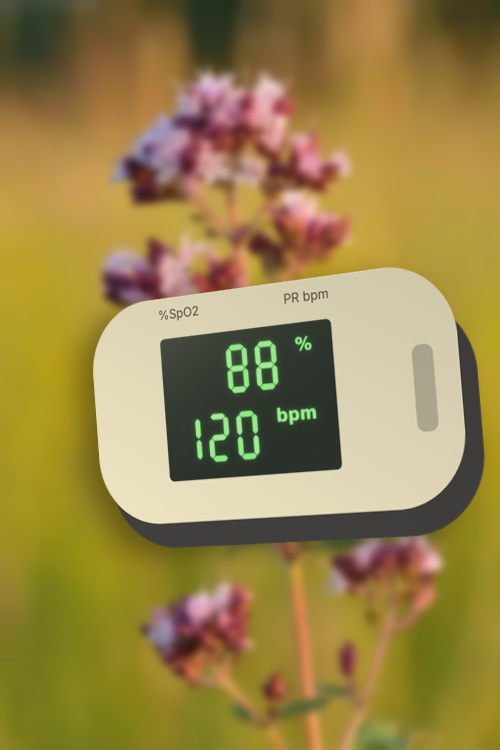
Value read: value=88 unit=%
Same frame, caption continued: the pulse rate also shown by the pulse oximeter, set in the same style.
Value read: value=120 unit=bpm
